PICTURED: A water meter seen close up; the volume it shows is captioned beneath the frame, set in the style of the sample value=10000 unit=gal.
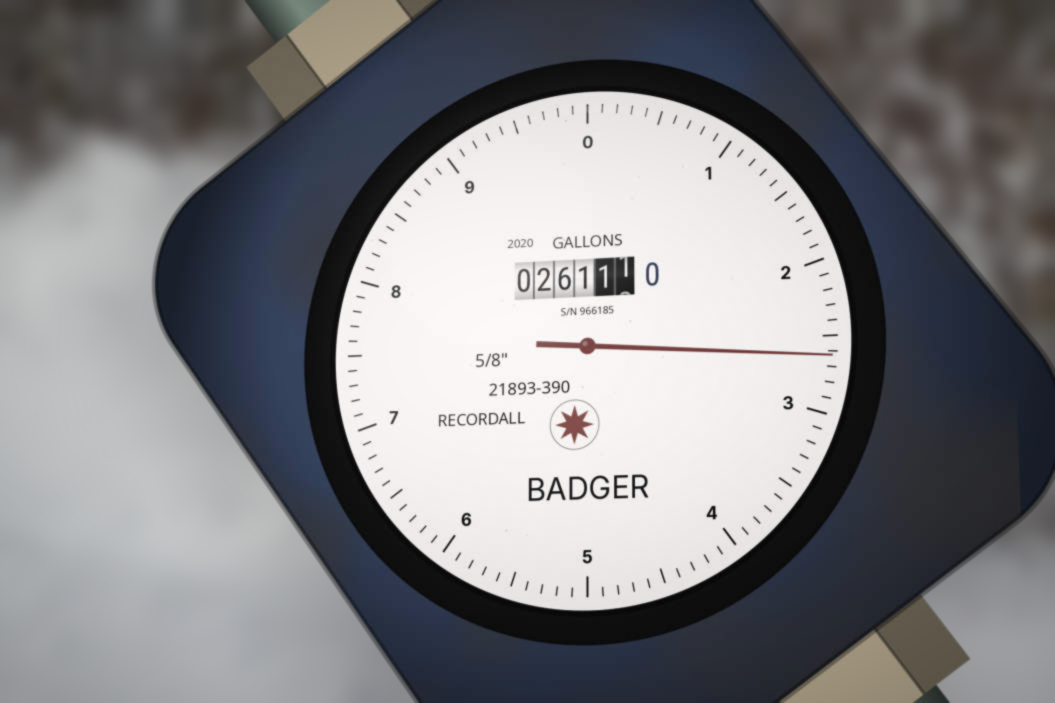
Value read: value=261112.6 unit=gal
